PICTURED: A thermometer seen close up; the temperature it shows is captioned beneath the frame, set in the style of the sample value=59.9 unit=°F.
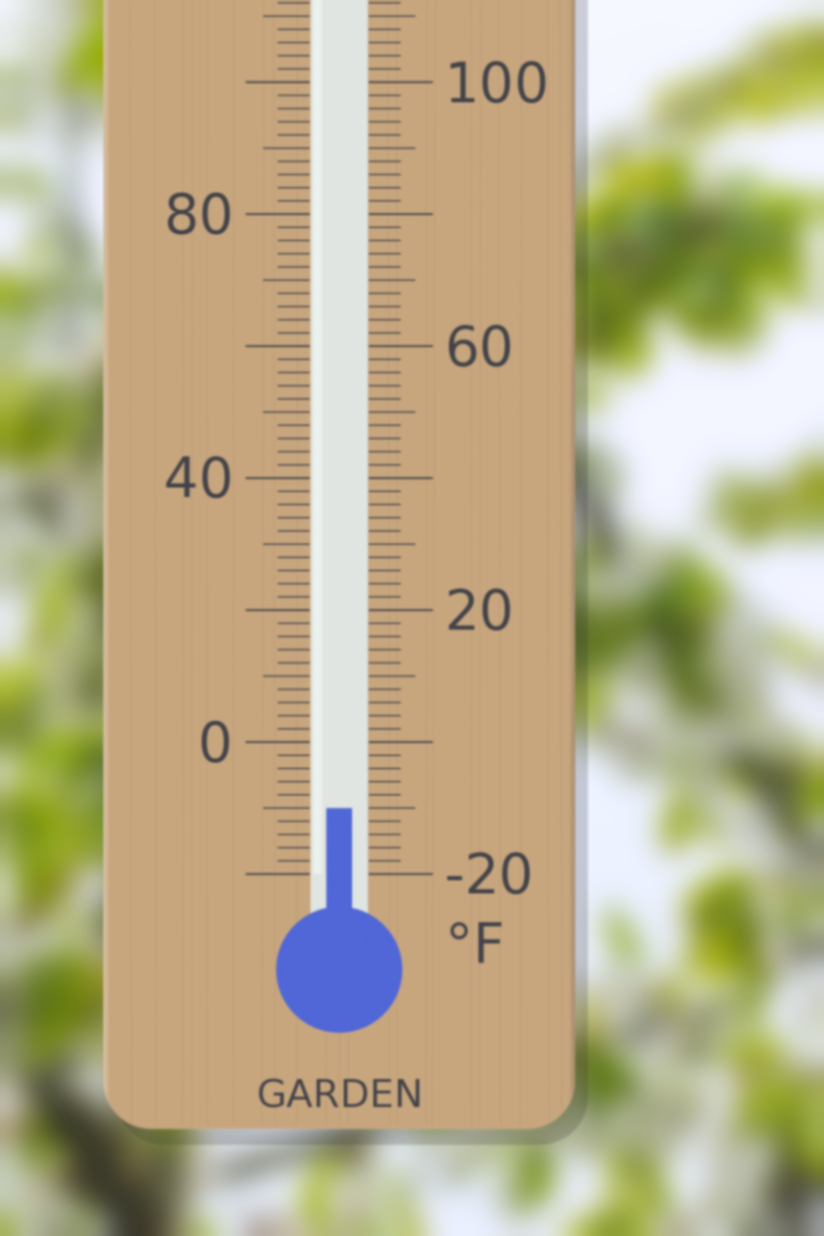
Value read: value=-10 unit=°F
